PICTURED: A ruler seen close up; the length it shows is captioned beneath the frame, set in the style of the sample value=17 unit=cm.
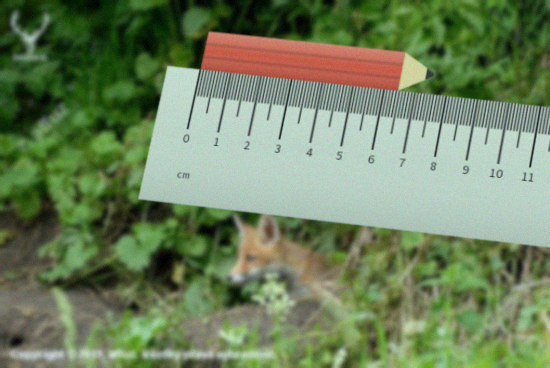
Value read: value=7.5 unit=cm
